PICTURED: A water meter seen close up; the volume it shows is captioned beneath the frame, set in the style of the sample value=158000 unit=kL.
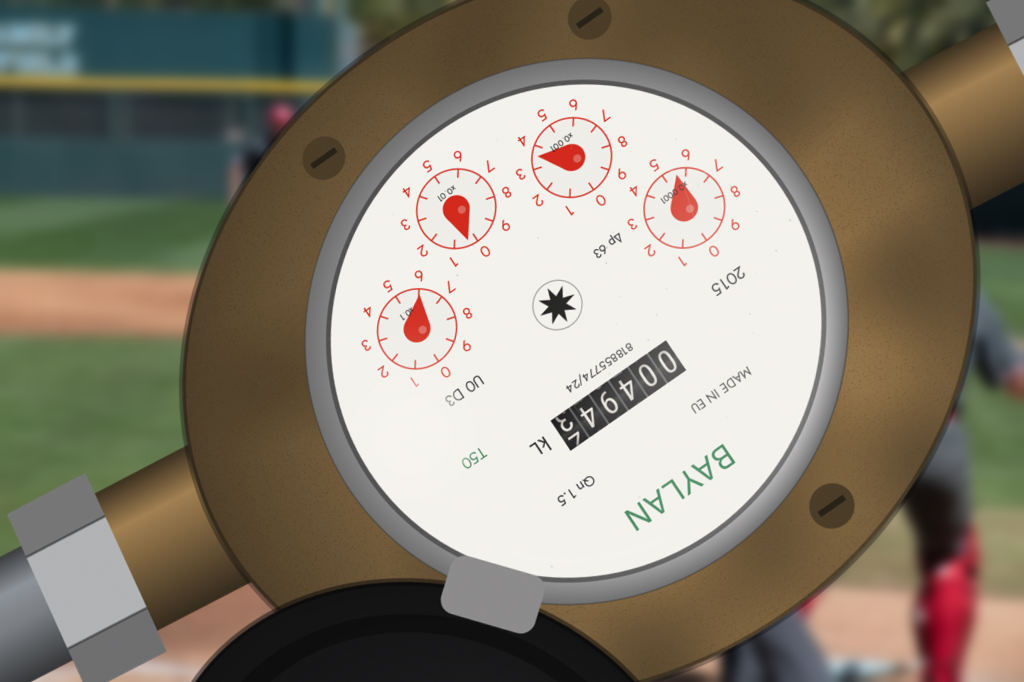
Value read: value=4942.6035 unit=kL
